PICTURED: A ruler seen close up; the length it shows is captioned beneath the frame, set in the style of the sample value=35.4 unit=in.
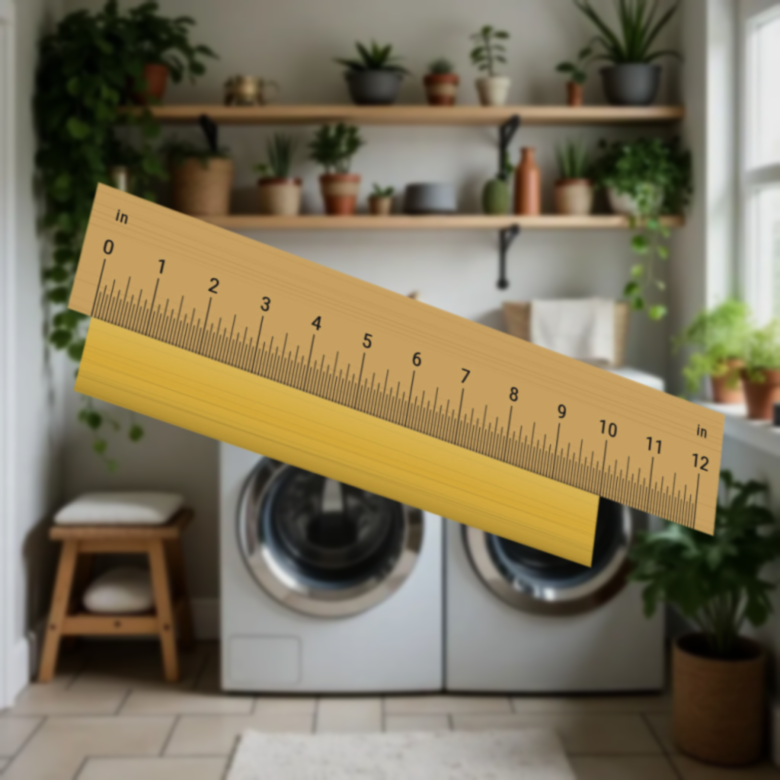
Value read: value=10 unit=in
